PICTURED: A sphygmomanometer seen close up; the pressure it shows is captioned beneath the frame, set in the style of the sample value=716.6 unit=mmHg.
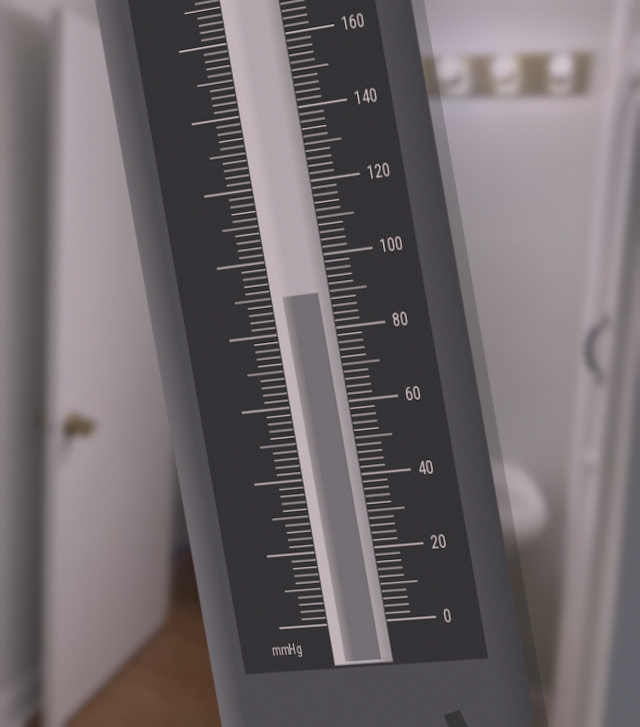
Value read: value=90 unit=mmHg
